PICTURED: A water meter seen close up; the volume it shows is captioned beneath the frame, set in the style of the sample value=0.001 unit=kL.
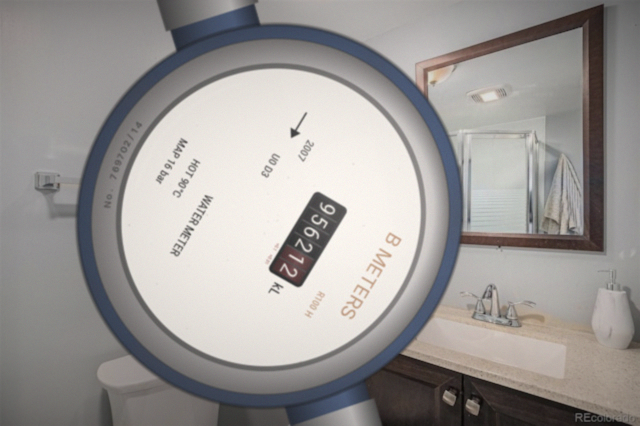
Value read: value=9562.12 unit=kL
